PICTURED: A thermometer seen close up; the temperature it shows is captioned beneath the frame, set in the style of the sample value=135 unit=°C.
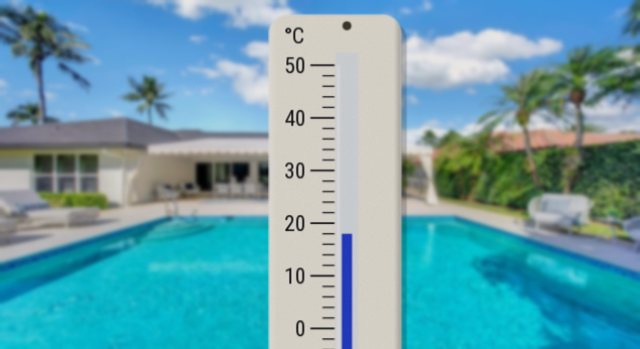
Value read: value=18 unit=°C
